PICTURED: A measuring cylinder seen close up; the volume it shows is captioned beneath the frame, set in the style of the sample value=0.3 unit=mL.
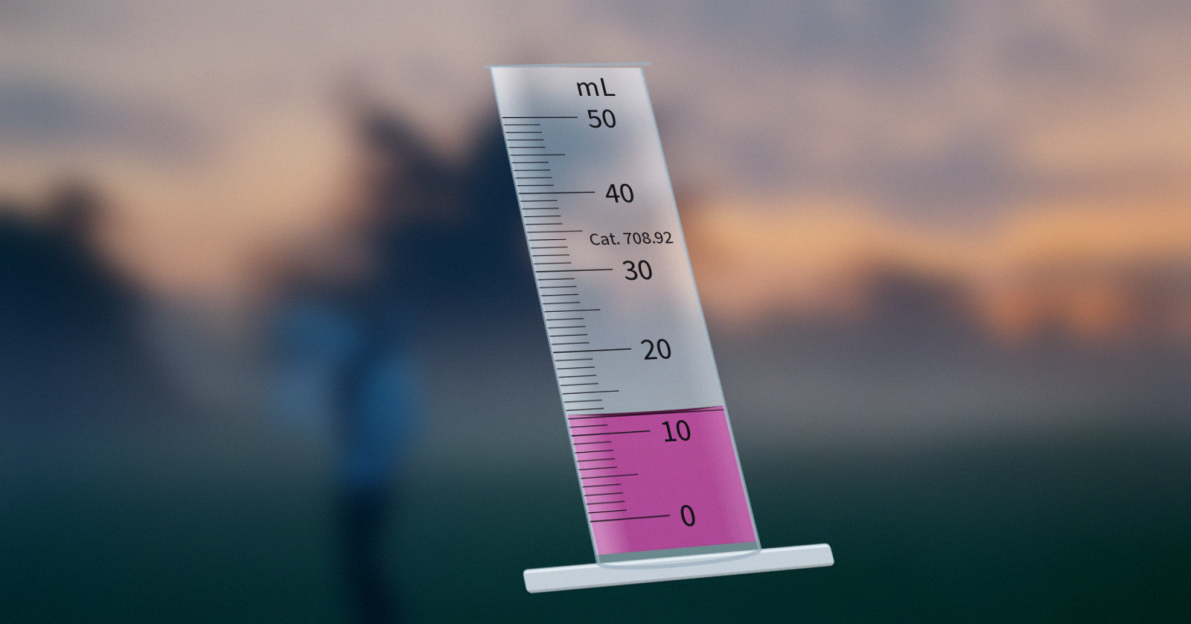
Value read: value=12 unit=mL
